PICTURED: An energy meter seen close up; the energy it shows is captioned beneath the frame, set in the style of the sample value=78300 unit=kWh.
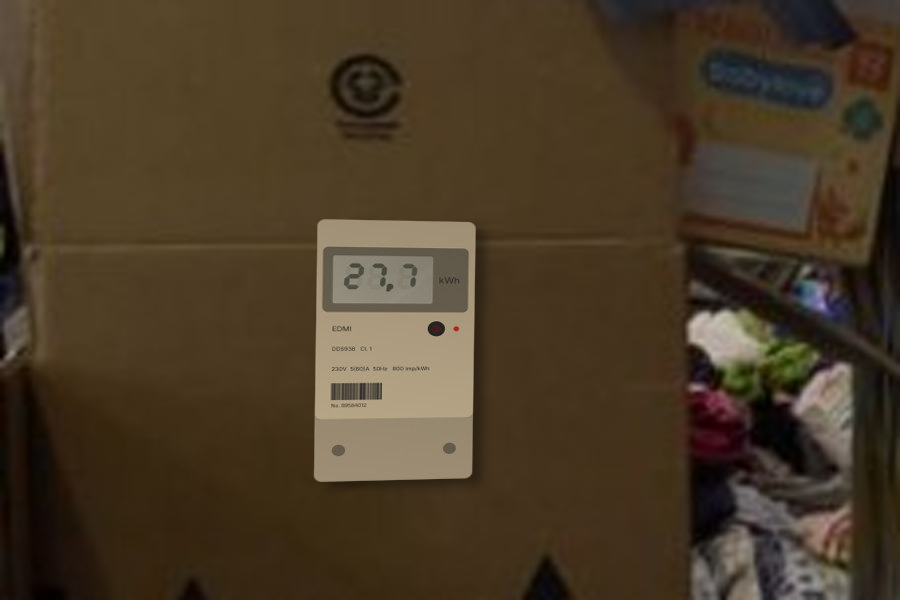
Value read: value=27.7 unit=kWh
